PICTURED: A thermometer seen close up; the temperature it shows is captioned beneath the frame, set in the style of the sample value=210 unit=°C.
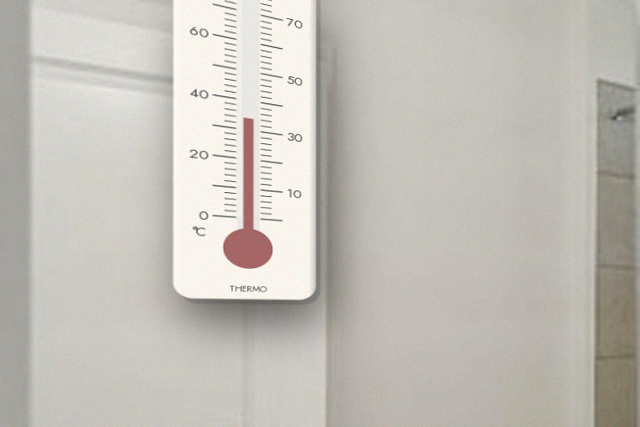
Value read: value=34 unit=°C
